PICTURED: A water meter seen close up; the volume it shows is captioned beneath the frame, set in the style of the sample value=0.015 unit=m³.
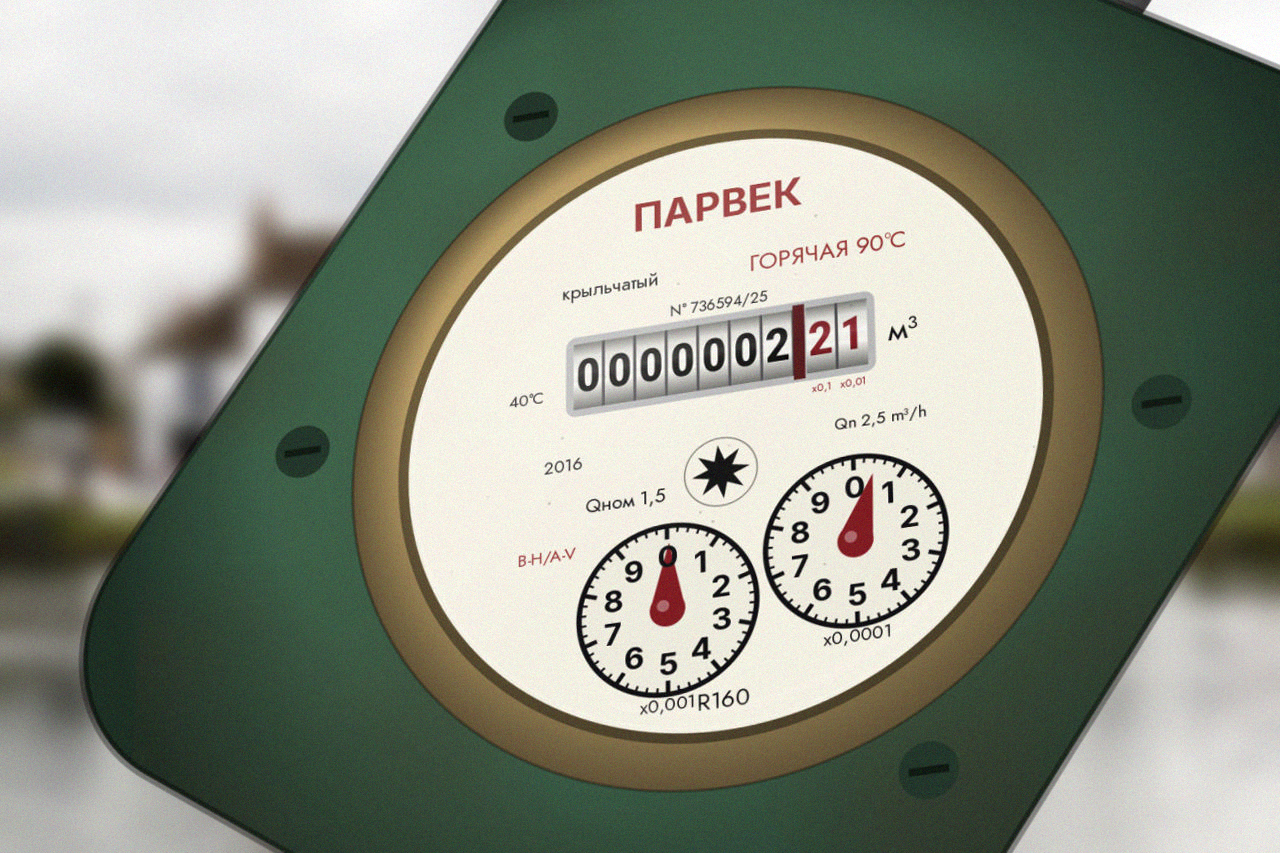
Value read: value=2.2100 unit=m³
